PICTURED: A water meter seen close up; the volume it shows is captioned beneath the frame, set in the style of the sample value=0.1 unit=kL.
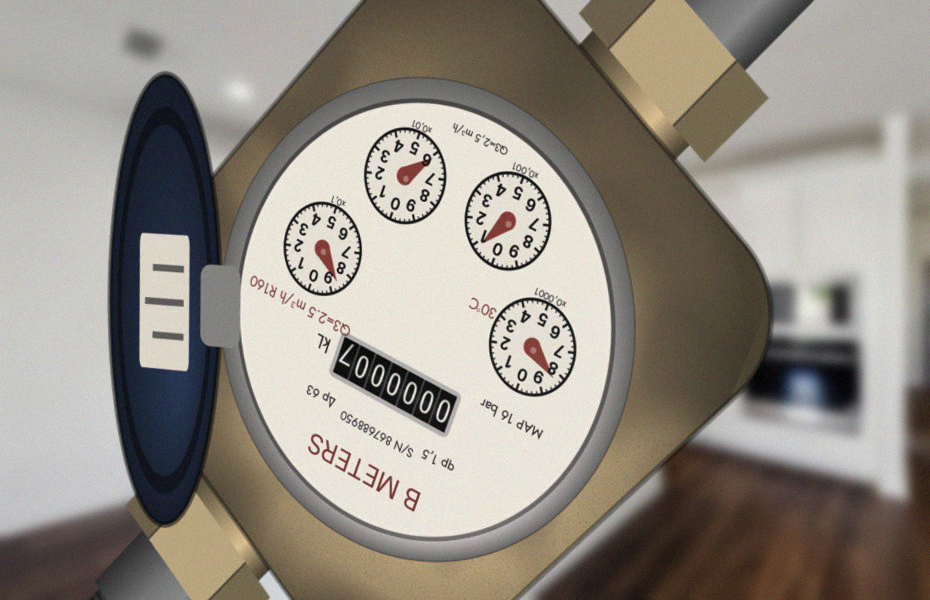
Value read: value=6.8608 unit=kL
